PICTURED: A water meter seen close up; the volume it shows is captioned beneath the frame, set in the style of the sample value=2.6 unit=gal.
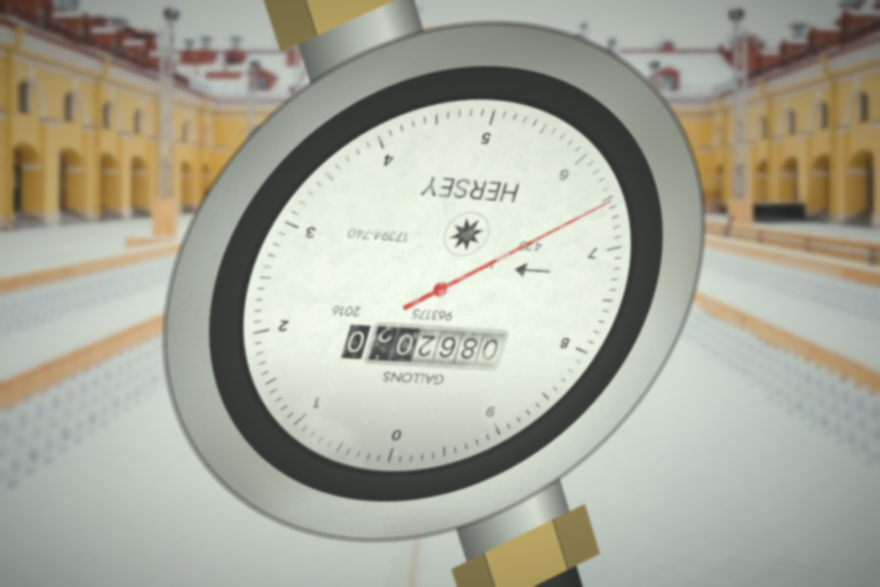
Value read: value=862016.5 unit=gal
